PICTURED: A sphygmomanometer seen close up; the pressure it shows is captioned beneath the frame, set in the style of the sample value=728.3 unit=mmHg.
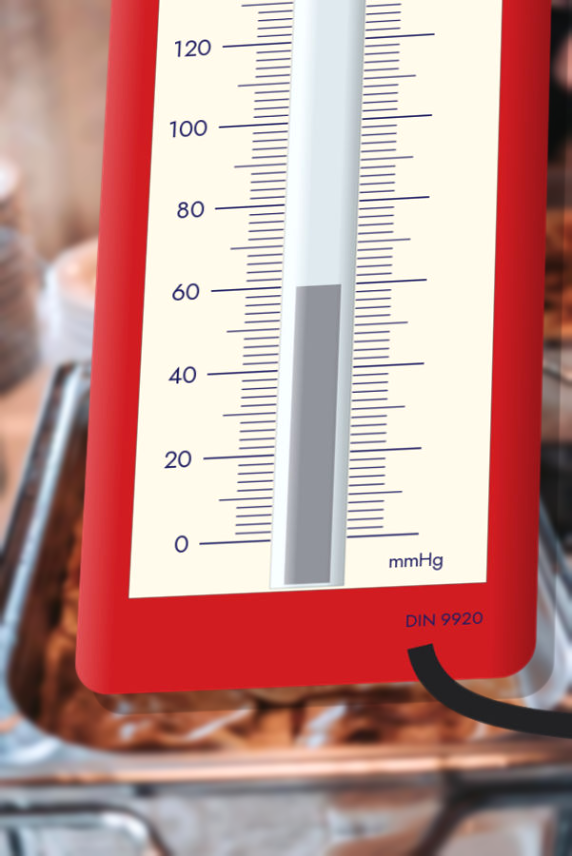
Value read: value=60 unit=mmHg
